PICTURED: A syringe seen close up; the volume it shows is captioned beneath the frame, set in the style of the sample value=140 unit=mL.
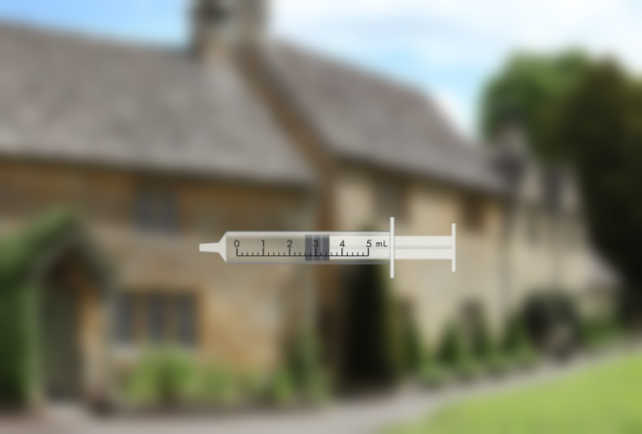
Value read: value=2.6 unit=mL
